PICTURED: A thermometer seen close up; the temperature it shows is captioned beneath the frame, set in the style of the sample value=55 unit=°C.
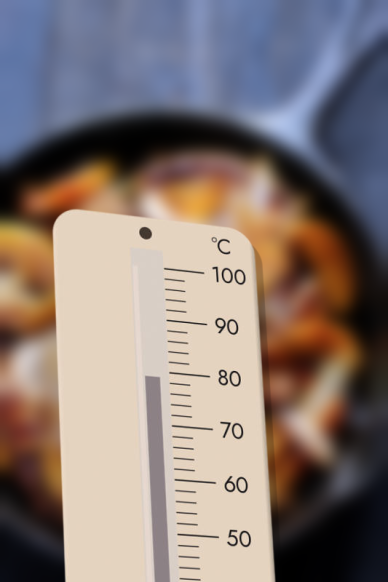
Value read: value=79 unit=°C
